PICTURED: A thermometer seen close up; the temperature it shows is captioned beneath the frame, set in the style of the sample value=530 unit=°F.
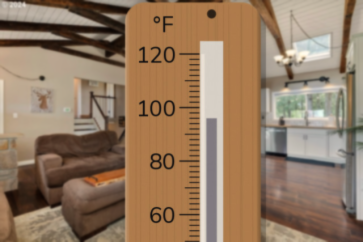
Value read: value=96 unit=°F
